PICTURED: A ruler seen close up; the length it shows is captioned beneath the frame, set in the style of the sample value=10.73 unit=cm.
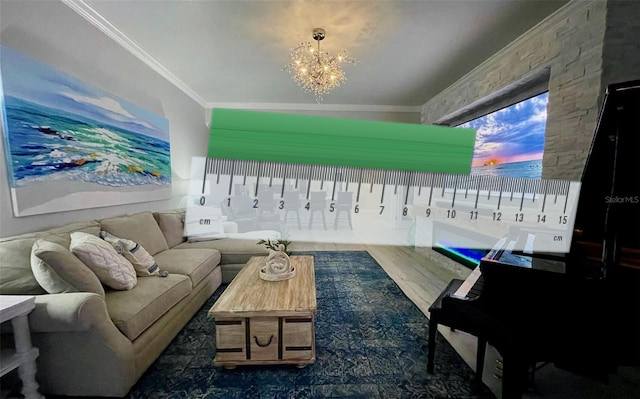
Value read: value=10.5 unit=cm
